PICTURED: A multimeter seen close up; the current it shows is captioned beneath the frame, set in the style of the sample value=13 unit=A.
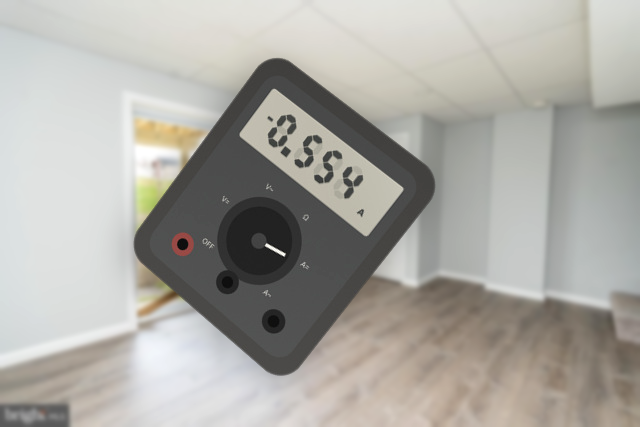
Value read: value=-0.554 unit=A
